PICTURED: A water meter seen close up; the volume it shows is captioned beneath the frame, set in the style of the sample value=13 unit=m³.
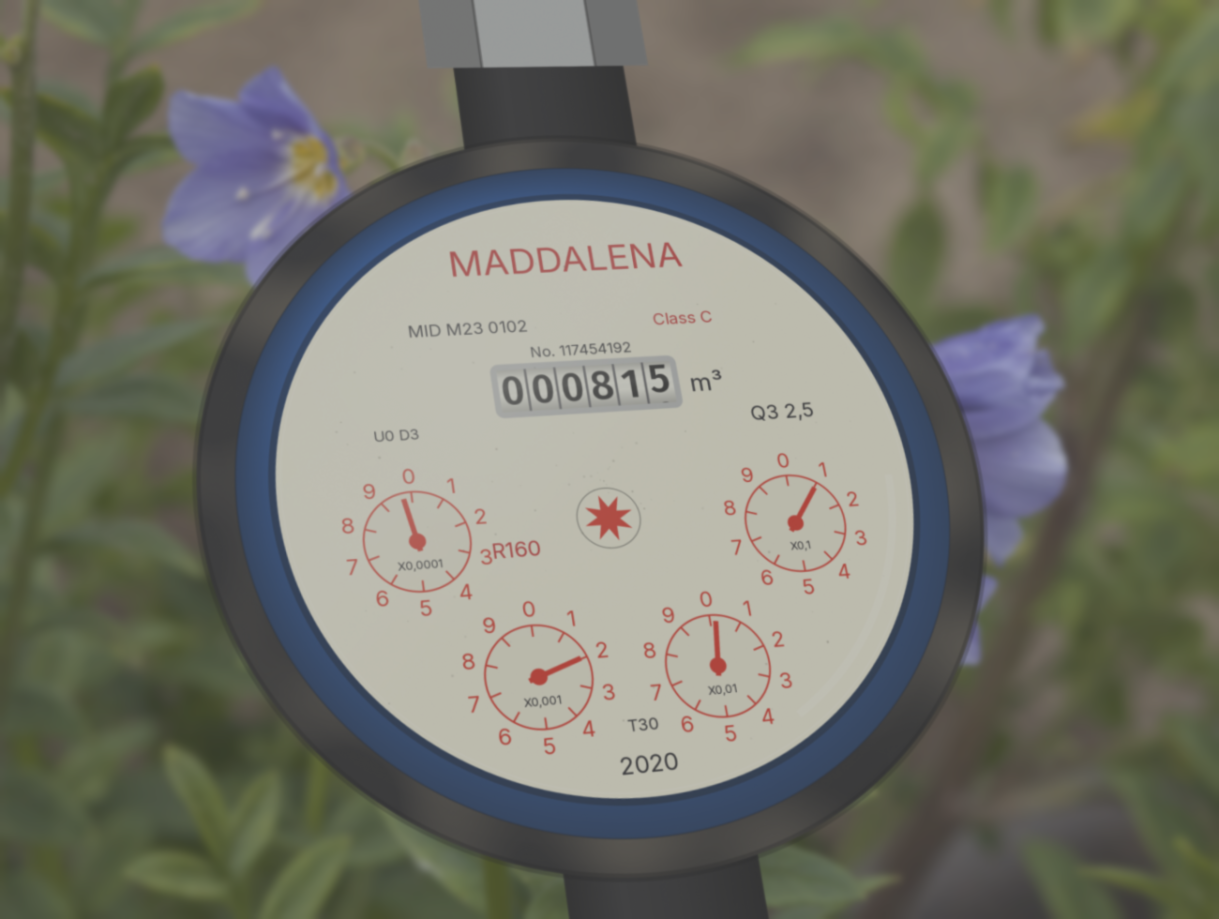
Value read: value=815.1019 unit=m³
